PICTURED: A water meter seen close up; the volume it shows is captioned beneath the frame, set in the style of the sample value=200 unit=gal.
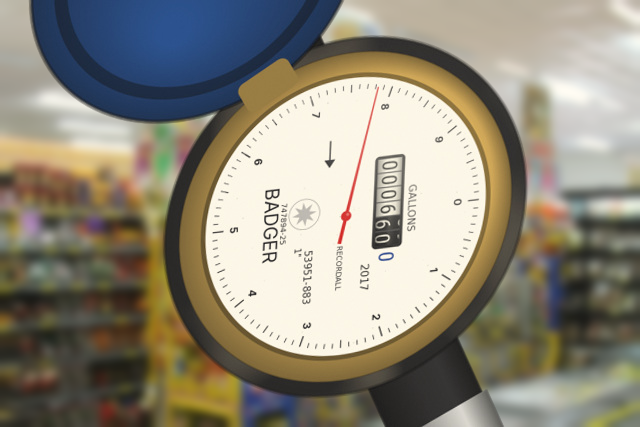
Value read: value=6597.8 unit=gal
